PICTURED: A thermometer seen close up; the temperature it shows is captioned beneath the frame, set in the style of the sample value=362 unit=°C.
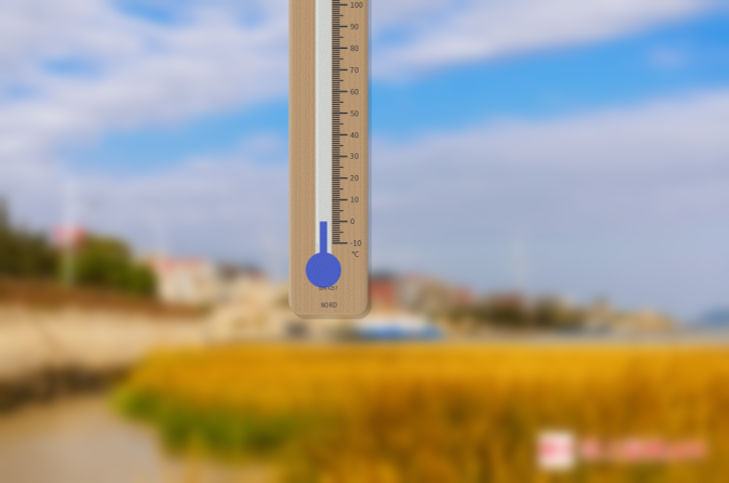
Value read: value=0 unit=°C
